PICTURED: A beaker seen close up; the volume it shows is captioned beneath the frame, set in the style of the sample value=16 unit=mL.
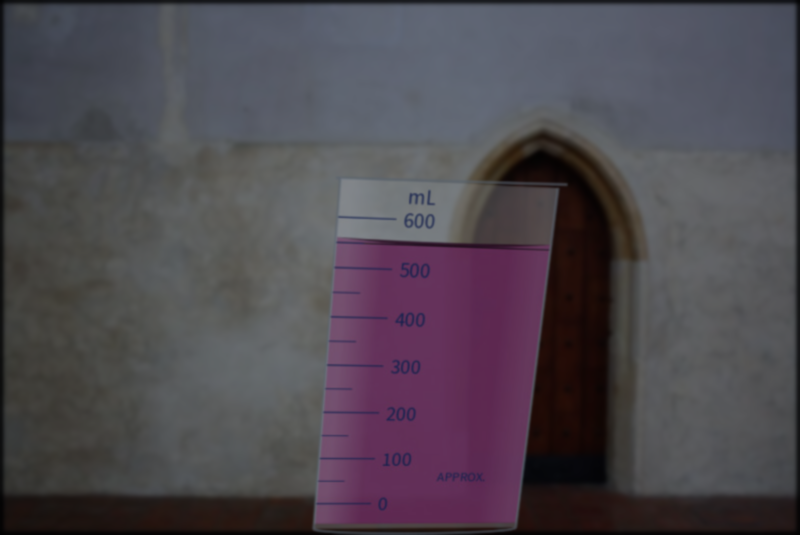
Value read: value=550 unit=mL
